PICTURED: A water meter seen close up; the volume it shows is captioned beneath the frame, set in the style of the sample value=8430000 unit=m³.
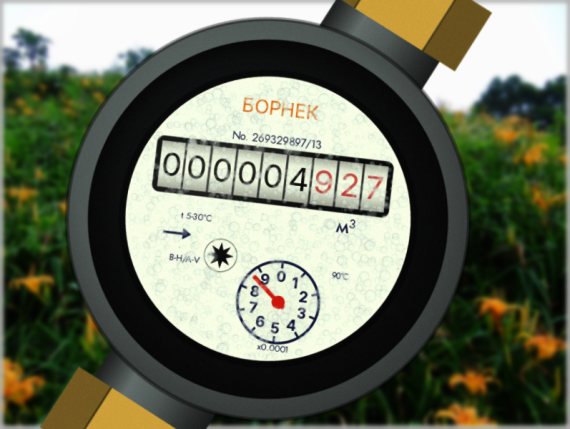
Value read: value=4.9278 unit=m³
